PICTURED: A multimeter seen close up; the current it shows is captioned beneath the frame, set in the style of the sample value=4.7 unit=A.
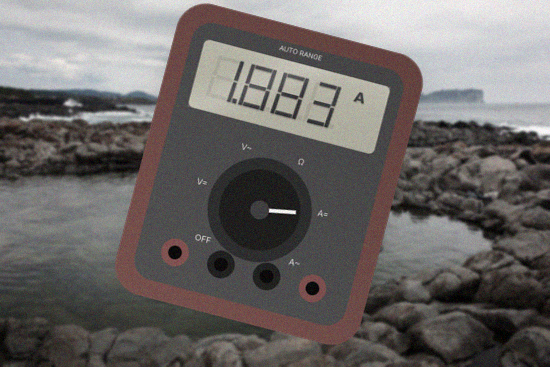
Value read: value=1.883 unit=A
